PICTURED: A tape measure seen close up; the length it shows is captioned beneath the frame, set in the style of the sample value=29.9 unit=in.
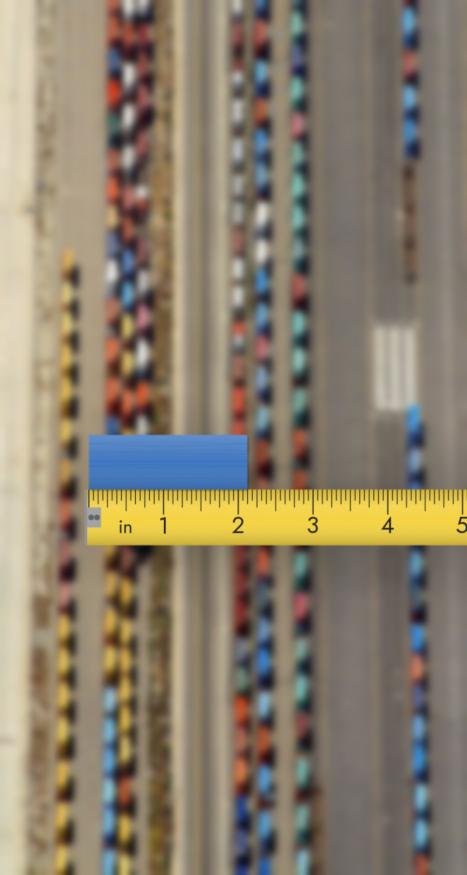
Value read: value=2.125 unit=in
